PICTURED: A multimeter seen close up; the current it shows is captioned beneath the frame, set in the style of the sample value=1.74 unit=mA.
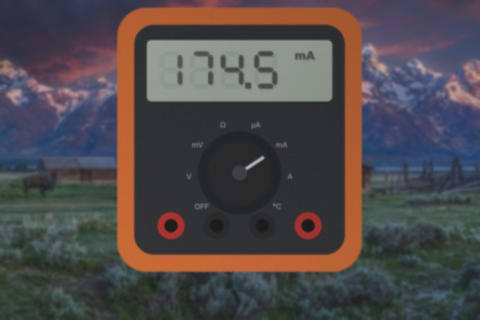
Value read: value=174.5 unit=mA
